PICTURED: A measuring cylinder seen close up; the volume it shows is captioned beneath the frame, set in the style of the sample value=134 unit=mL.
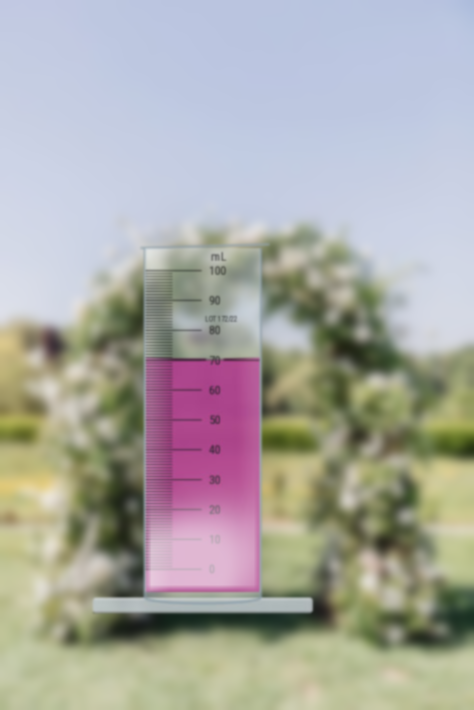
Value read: value=70 unit=mL
